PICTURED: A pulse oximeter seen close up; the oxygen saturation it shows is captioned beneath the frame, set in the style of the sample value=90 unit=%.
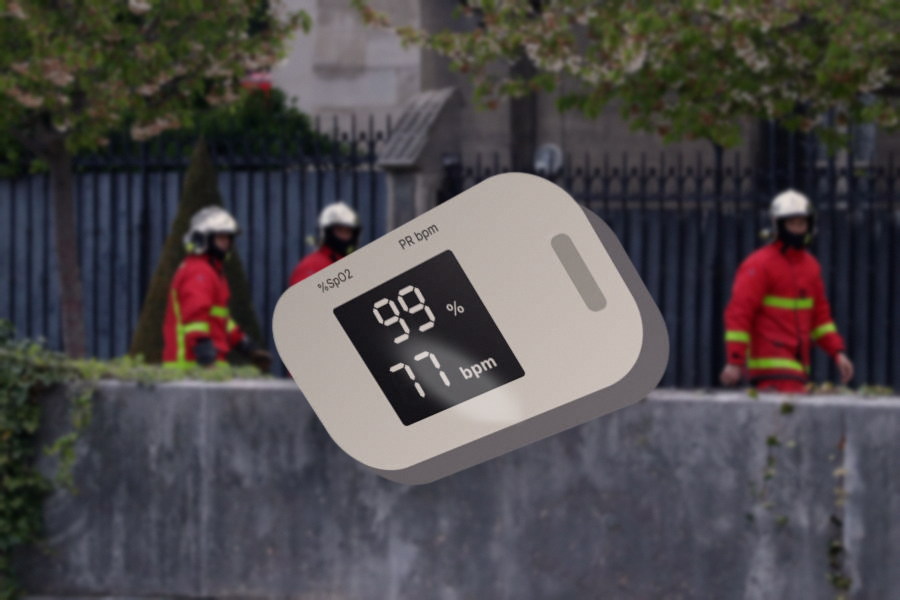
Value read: value=99 unit=%
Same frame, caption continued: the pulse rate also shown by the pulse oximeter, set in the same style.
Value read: value=77 unit=bpm
